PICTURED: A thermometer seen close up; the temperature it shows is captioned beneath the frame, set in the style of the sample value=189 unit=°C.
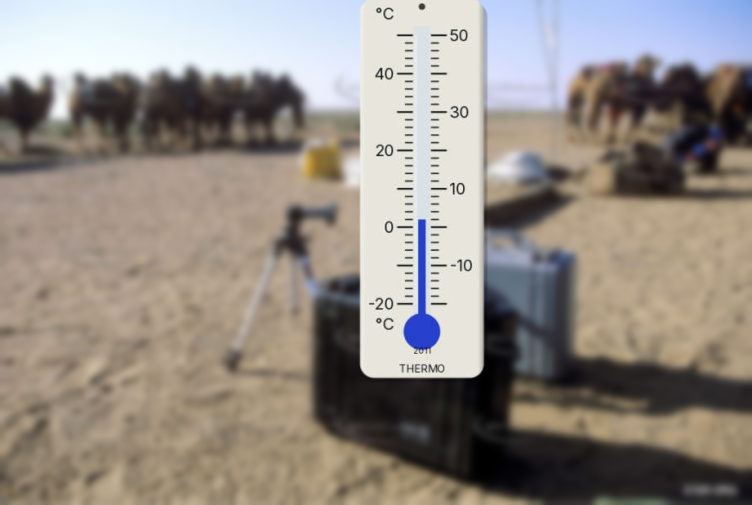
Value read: value=2 unit=°C
